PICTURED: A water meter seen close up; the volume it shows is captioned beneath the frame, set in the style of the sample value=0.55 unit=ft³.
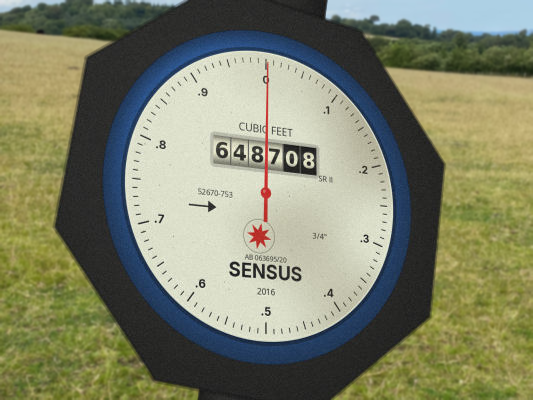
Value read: value=648708.00 unit=ft³
